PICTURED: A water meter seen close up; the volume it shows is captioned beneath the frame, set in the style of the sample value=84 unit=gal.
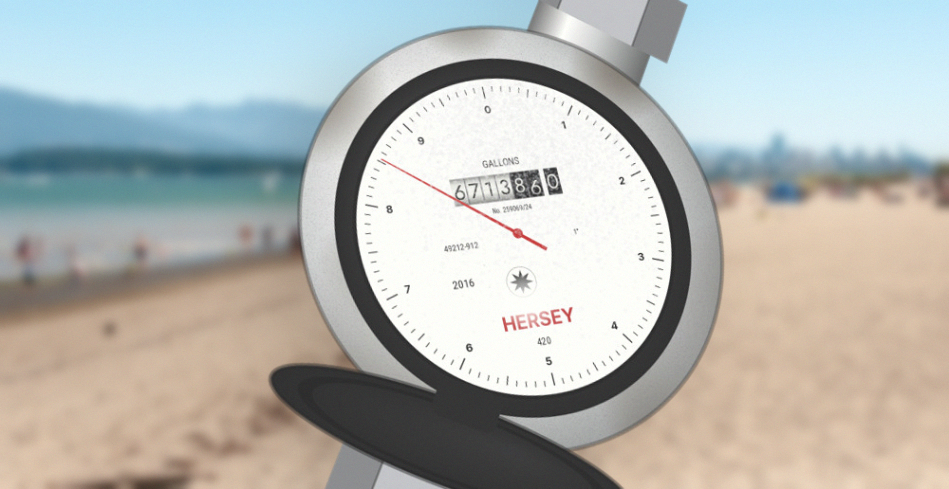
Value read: value=6713858.5 unit=gal
